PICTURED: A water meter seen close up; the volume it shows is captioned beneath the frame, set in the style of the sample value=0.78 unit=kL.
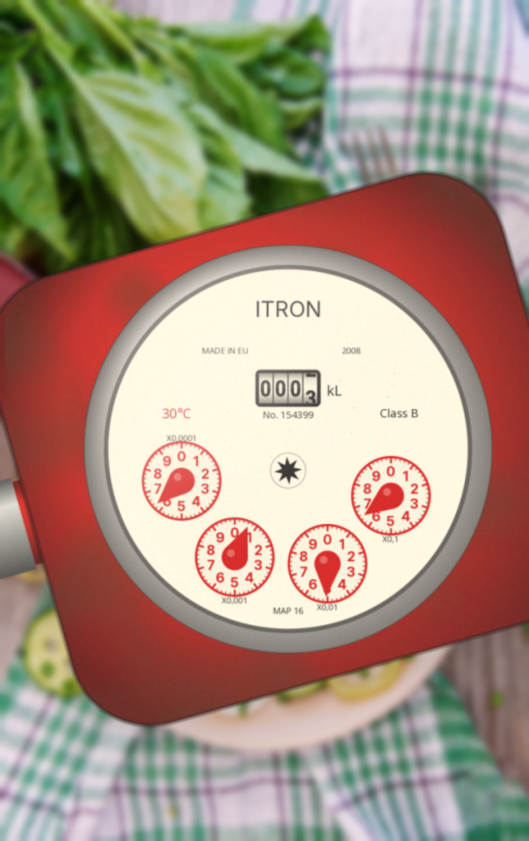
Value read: value=2.6506 unit=kL
